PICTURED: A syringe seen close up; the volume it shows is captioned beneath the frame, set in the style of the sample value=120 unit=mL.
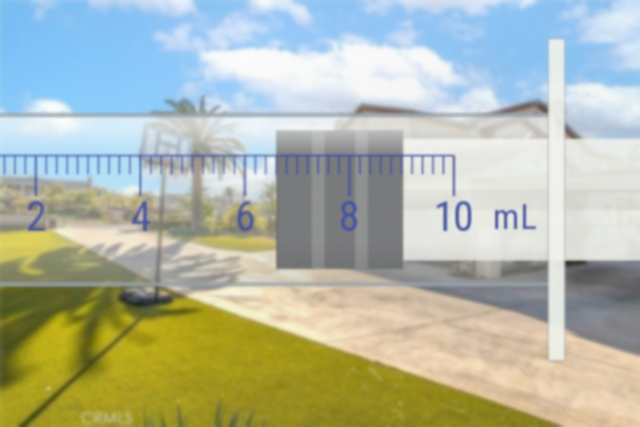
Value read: value=6.6 unit=mL
